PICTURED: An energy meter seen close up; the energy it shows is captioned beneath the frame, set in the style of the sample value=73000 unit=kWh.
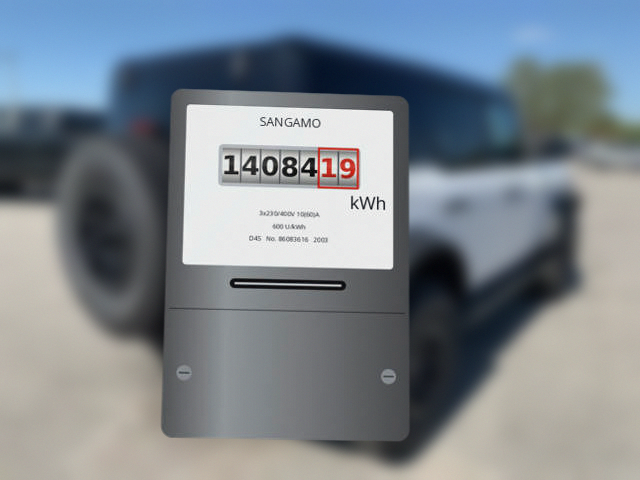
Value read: value=14084.19 unit=kWh
